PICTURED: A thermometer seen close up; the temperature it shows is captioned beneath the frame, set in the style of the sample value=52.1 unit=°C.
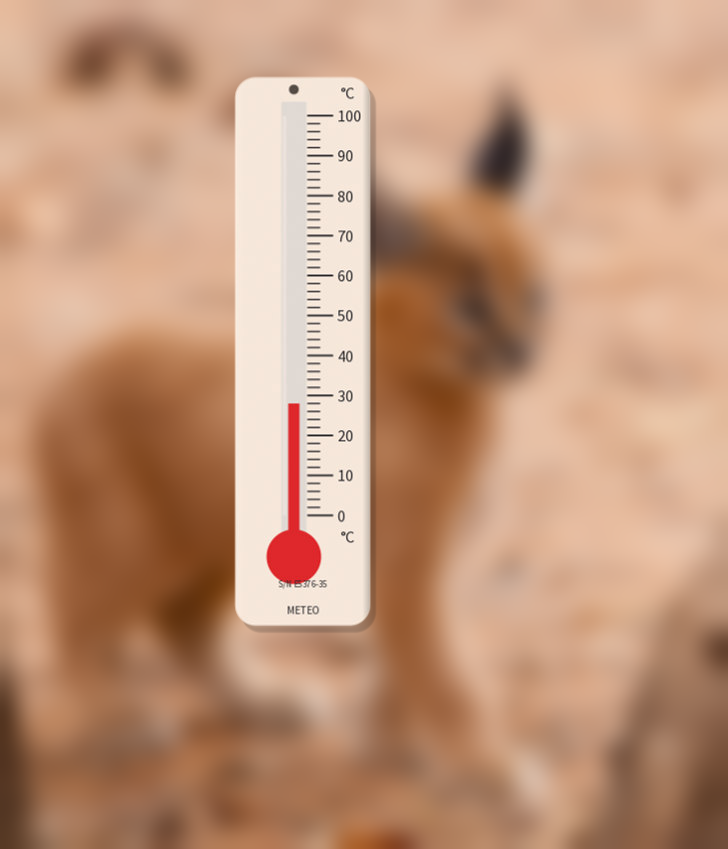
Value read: value=28 unit=°C
